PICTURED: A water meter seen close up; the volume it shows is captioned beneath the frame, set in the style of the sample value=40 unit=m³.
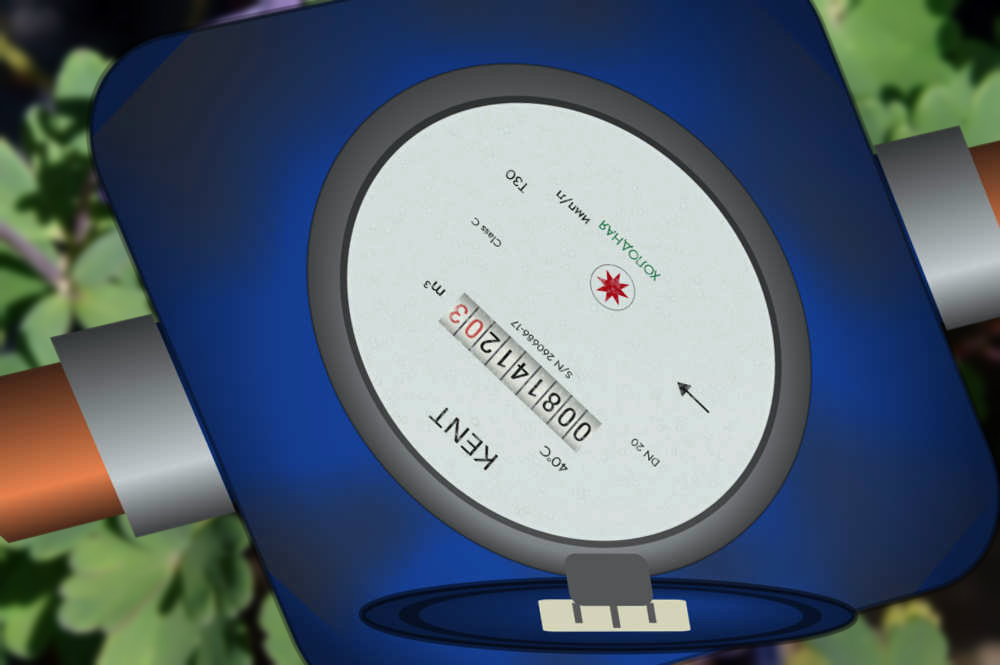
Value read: value=81412.03 unit=m³
